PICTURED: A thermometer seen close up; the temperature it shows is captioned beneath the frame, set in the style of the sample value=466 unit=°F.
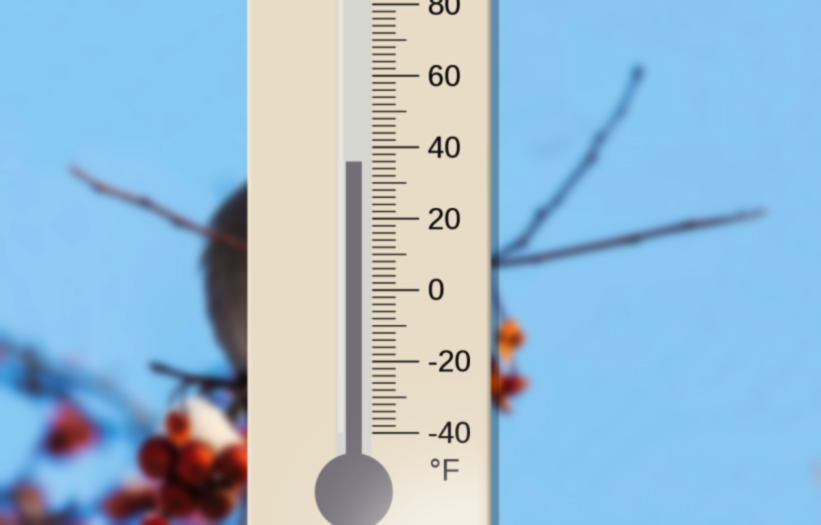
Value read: value=36 unit=°F
